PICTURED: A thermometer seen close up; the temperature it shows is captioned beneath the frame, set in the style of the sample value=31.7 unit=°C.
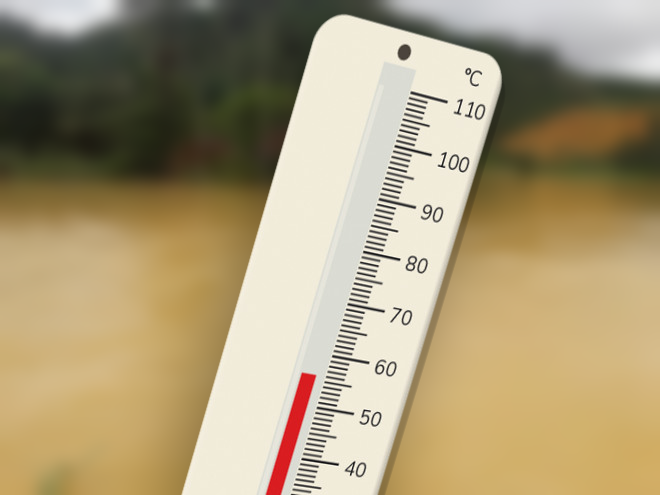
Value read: value=56 unit=°C
